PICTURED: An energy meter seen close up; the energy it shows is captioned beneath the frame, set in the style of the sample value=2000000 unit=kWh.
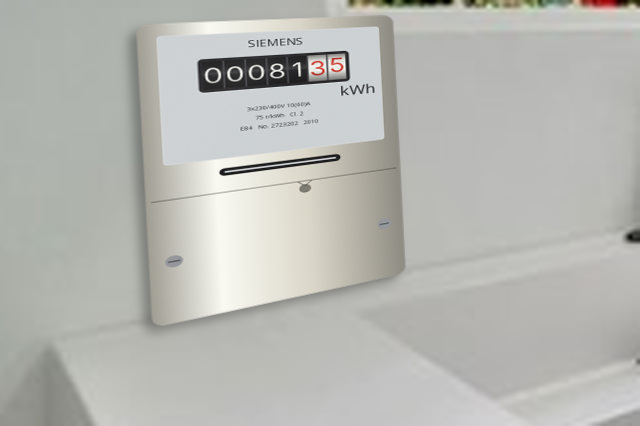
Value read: value=81.35 unit=kWh
